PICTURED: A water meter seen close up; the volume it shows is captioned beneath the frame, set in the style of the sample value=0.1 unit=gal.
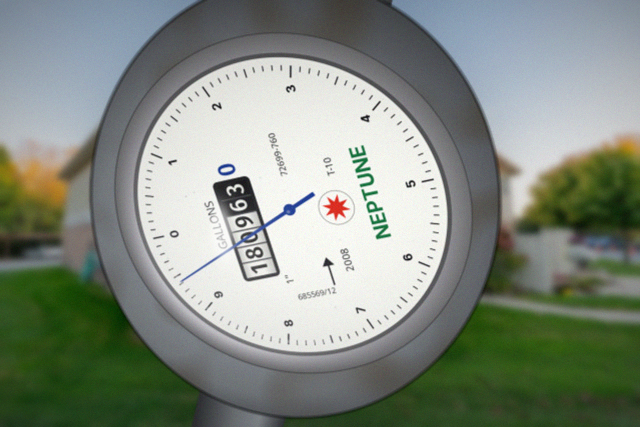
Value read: value=1809629.4 unit=gal
